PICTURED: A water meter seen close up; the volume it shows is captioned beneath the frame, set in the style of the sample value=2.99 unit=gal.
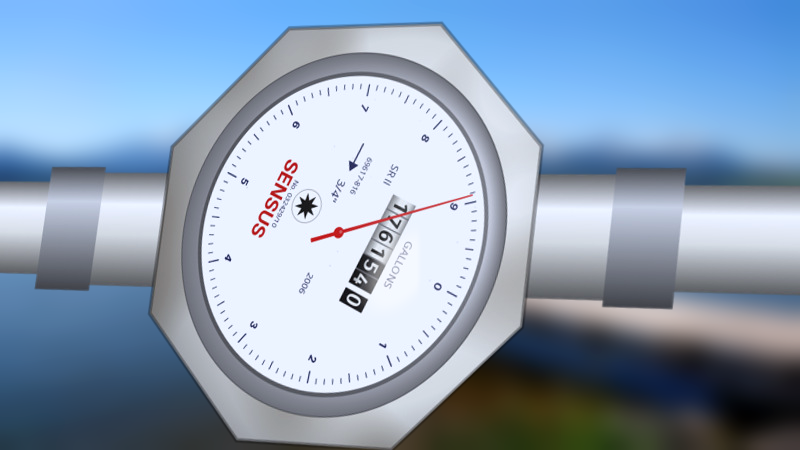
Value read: value=1761538.9 unit=gal
